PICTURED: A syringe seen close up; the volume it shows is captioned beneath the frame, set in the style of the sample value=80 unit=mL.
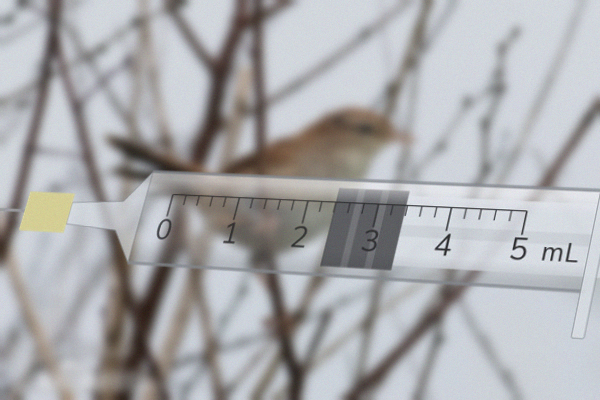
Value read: value=2.4 unit=mL
